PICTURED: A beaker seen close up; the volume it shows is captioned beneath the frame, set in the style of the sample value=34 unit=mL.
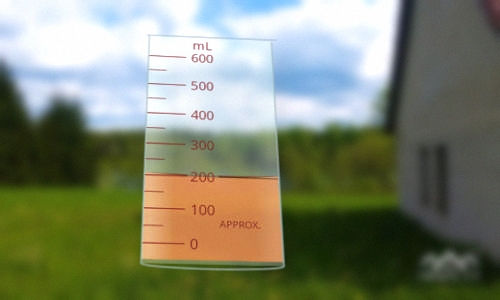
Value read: value=200 unit=mL
